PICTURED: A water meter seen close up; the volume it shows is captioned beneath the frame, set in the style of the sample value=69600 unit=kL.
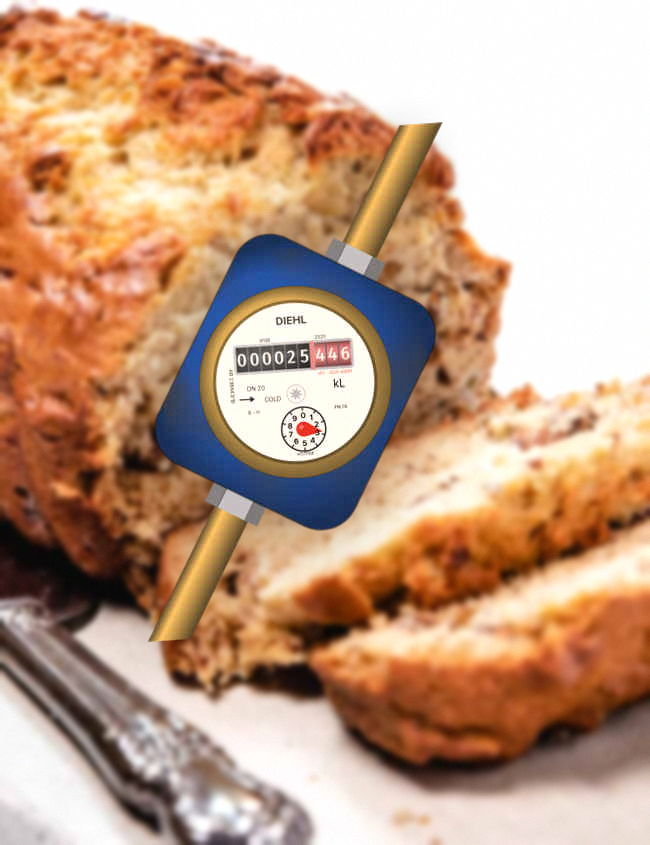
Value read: value=25.4462 unit=kL
